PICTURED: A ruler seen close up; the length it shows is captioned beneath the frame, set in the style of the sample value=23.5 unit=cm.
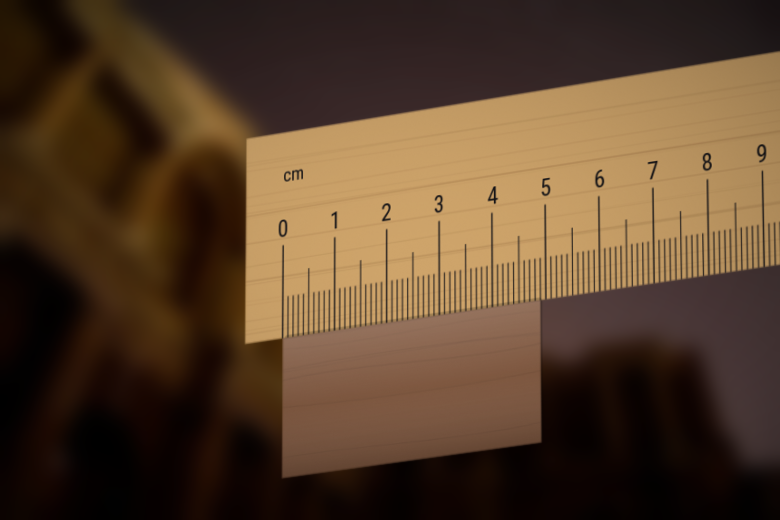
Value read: value=4.9 unit=cm
